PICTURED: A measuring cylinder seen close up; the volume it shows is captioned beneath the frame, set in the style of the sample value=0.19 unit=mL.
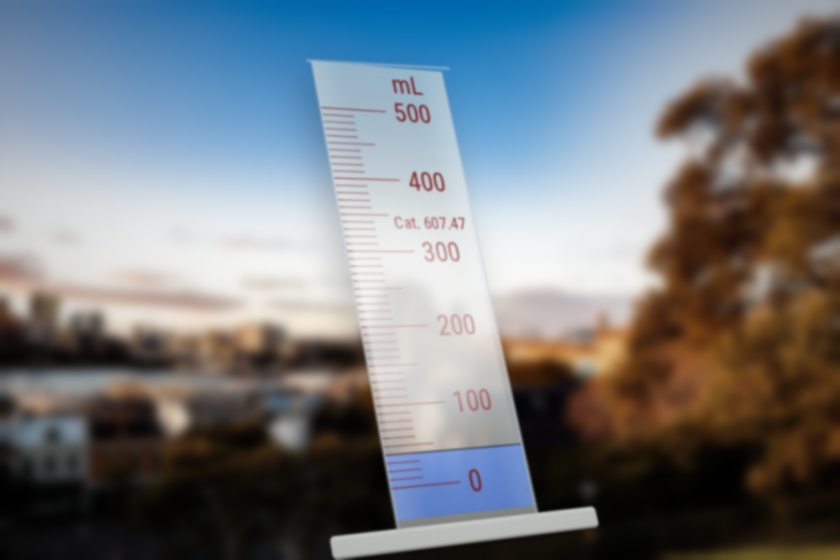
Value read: value=40 unit=mL
